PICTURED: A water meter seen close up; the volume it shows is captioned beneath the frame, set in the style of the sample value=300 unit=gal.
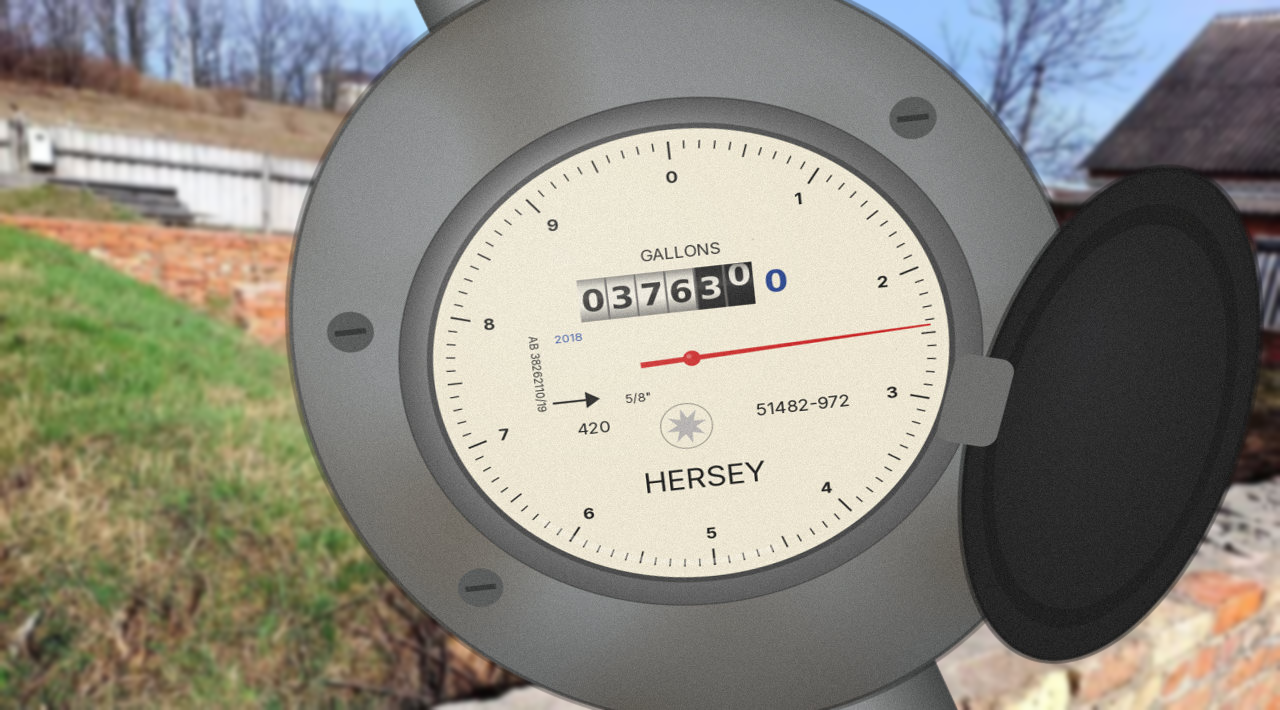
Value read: value=376302.4 unit=gal
